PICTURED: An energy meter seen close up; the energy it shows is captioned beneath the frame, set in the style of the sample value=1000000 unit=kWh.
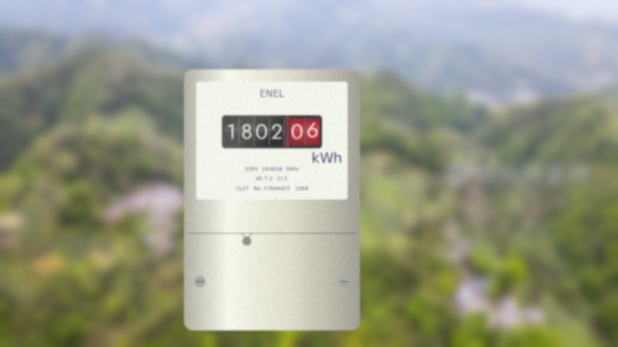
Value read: value=1802.06 unit=kWh
